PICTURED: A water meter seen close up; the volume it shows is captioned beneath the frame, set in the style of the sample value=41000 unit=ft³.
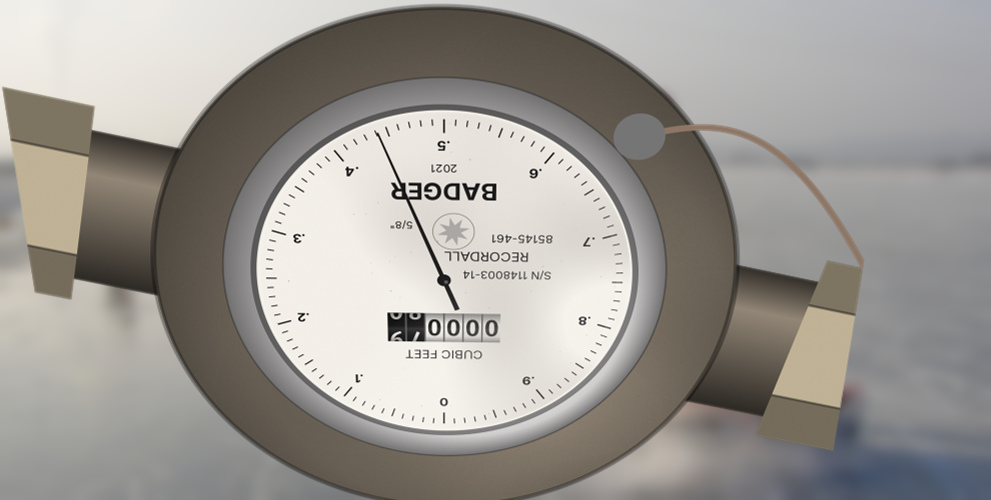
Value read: value=79.44 unit=ft³
